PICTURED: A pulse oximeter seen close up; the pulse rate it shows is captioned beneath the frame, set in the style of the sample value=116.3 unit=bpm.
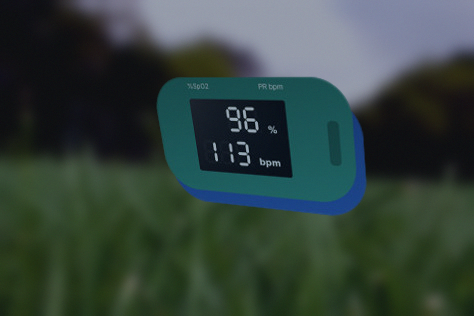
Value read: value=113 unit=bpm
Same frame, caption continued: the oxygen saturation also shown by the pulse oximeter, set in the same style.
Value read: value=96 unit=%
